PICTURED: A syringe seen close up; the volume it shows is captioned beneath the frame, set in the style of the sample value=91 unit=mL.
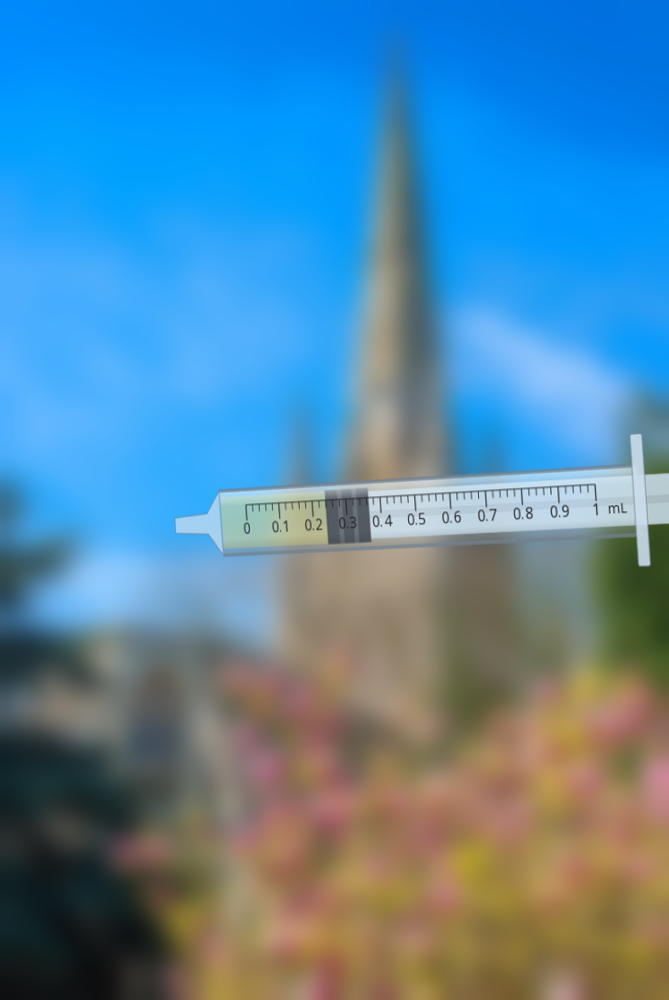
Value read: value=0.24 unit=mL
